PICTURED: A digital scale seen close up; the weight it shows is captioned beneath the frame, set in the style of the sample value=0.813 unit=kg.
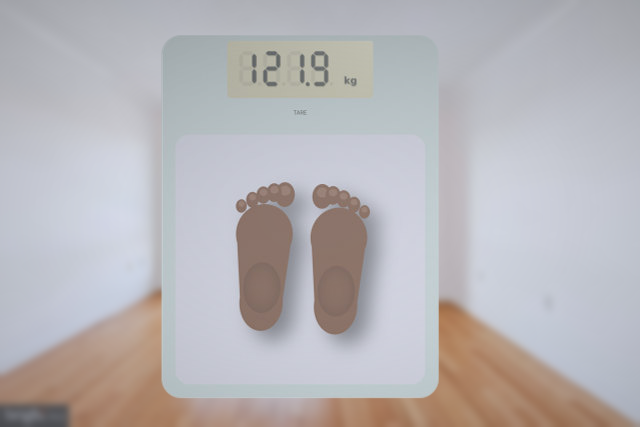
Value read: value=121.9 unit=kg
